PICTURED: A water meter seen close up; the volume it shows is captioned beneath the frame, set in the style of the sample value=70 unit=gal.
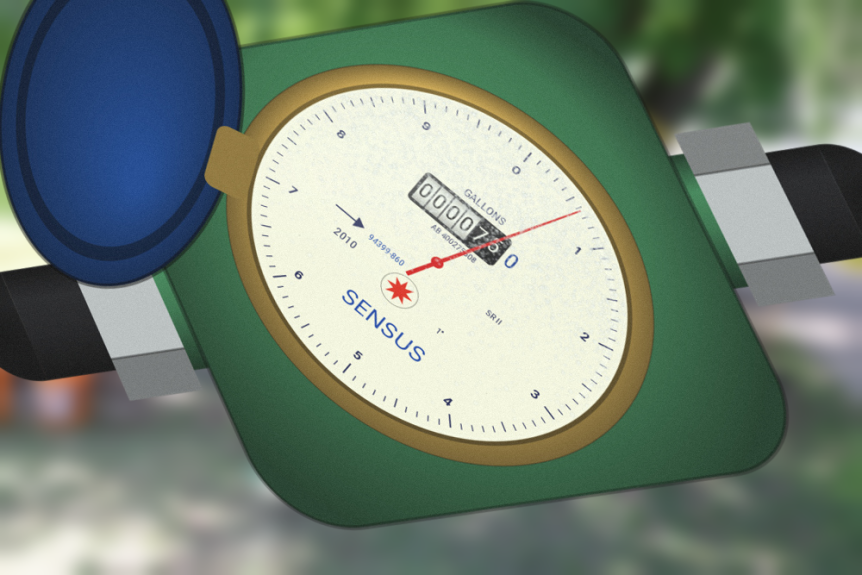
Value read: value=750.6 unit=gal
